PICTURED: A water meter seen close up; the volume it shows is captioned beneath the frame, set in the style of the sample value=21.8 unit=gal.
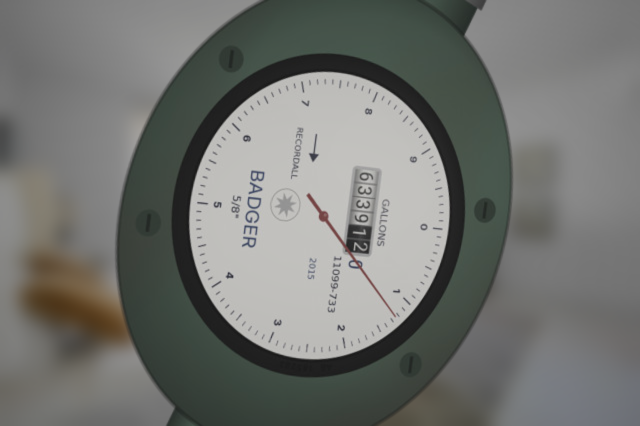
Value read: value=6339121.2 unit=gal
